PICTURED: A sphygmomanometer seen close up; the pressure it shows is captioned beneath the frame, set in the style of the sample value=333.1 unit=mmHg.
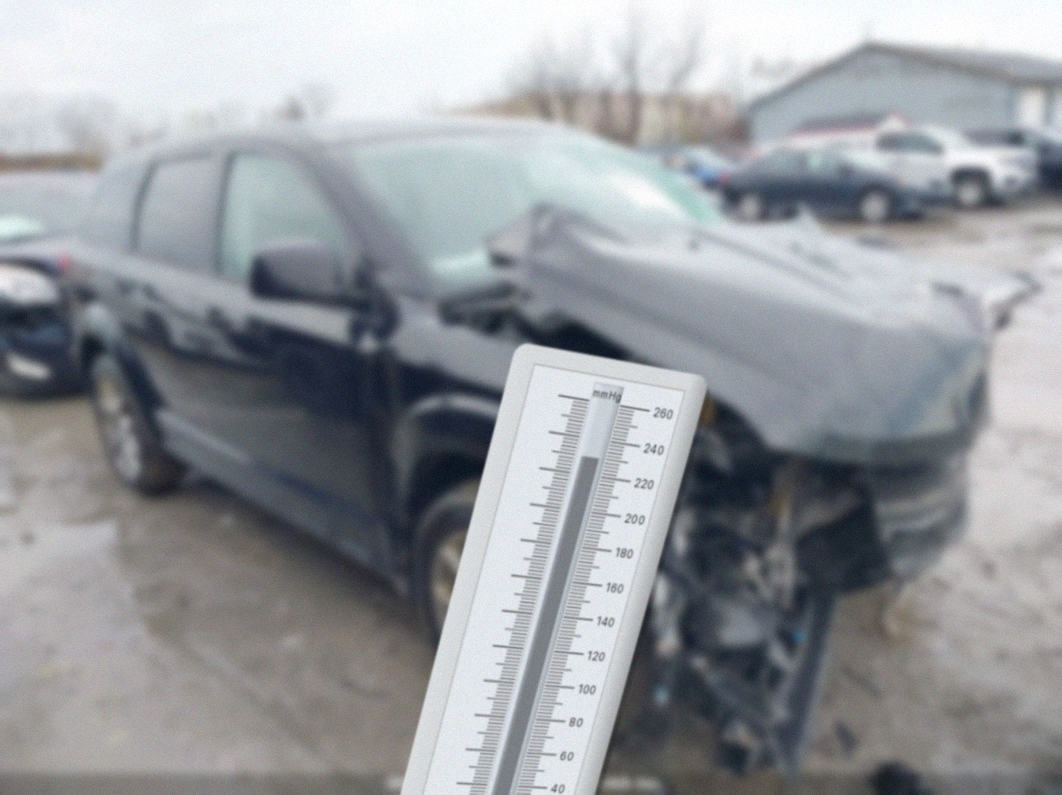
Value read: value=230 unit=mmHg
